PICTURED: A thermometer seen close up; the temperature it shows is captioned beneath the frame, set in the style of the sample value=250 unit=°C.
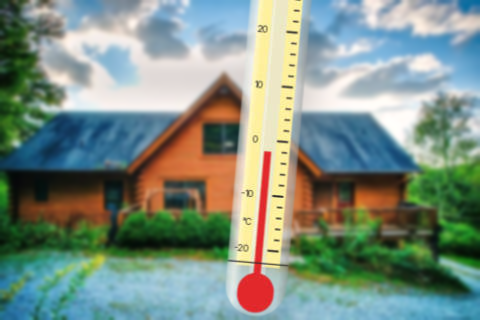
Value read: value=-2 unit=°C
